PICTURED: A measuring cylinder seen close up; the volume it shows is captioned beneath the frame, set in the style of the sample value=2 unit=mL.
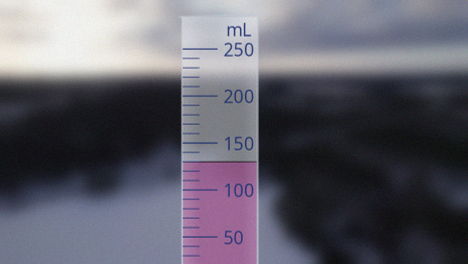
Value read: value=130 unit=mL
